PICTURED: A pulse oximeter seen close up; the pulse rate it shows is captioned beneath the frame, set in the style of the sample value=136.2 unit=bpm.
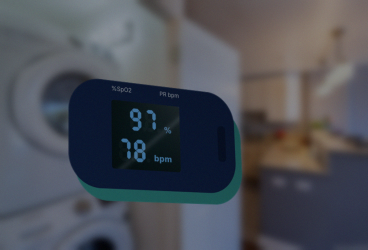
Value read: value=78 unit=bpm
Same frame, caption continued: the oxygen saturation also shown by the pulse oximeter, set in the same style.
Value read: value=97 unit=%
